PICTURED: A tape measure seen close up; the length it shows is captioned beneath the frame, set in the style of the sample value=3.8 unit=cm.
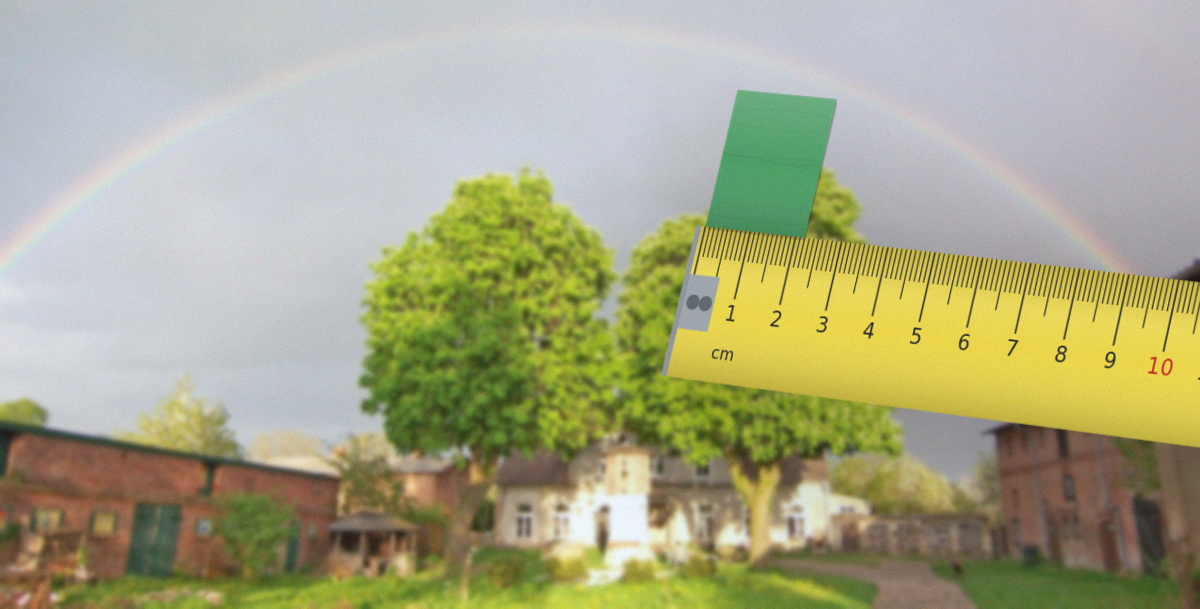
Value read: value=2.2 unit=cm
